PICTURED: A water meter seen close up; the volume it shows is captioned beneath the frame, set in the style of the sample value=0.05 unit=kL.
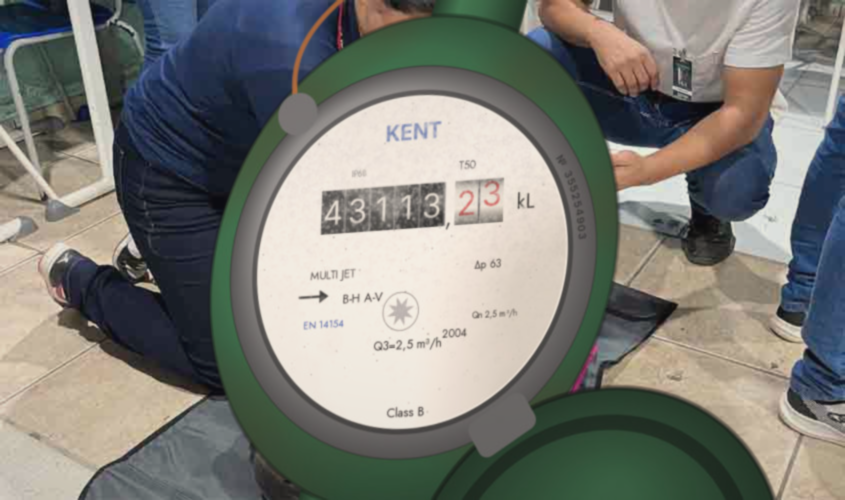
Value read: value=43113.23 unit=kL
